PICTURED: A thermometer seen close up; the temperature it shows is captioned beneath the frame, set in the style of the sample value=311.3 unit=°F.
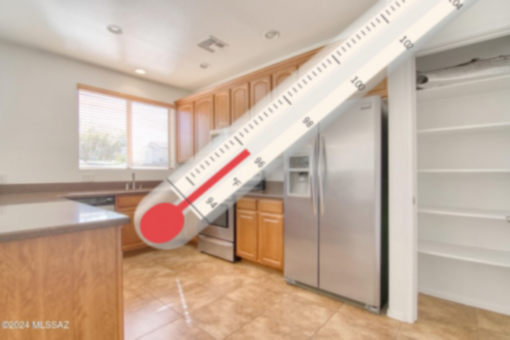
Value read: value=96 unit=°F
